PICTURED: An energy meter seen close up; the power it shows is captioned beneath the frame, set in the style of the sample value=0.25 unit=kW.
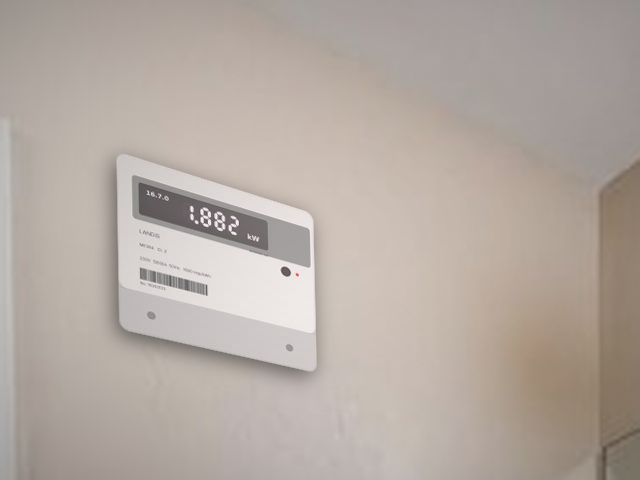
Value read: value=1.882 unit=kW
